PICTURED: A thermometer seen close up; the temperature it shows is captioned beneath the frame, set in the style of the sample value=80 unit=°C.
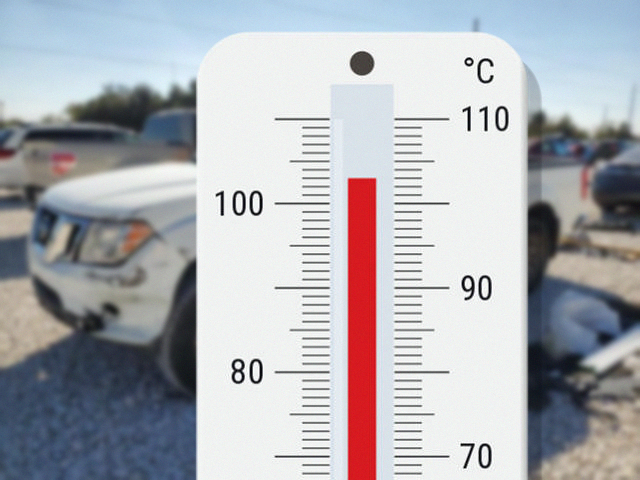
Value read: value=103 unit=°C
